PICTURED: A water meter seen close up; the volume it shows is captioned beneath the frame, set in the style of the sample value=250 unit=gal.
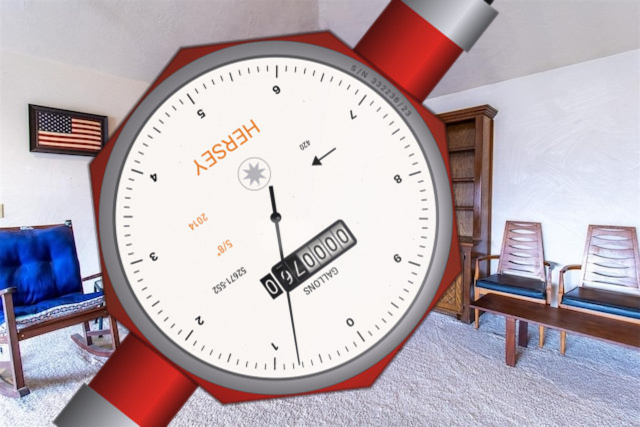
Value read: value=760.7 unit=gal
